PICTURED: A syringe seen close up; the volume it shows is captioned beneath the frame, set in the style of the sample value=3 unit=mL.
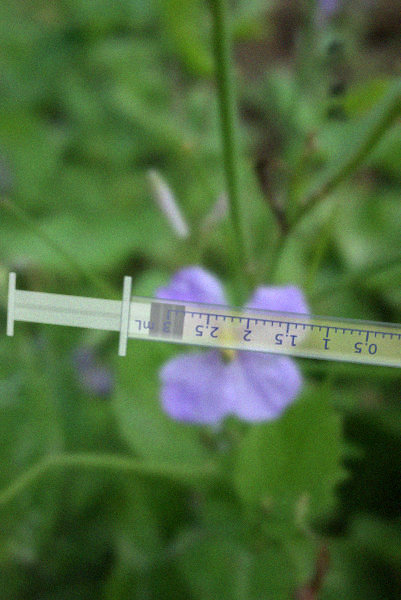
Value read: value=2.8 unit=mL
